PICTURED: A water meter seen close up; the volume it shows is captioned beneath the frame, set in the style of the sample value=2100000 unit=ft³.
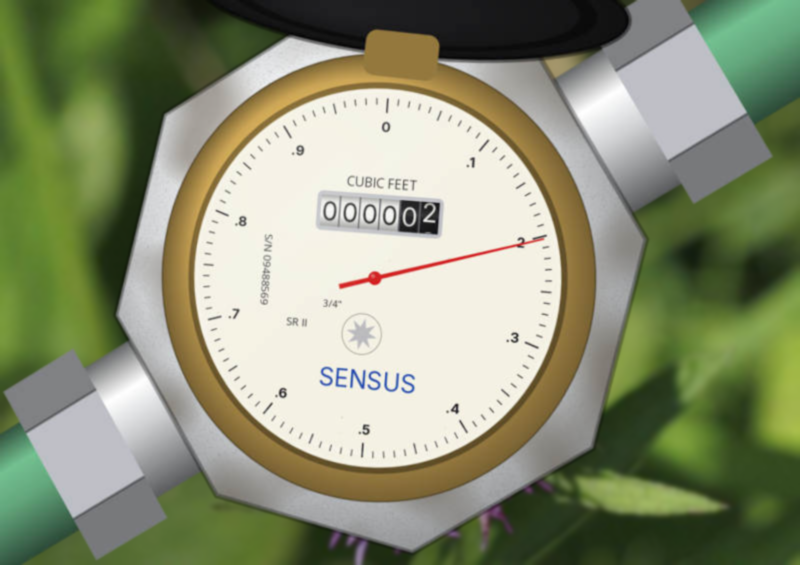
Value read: value=2.20 unit=ft³
